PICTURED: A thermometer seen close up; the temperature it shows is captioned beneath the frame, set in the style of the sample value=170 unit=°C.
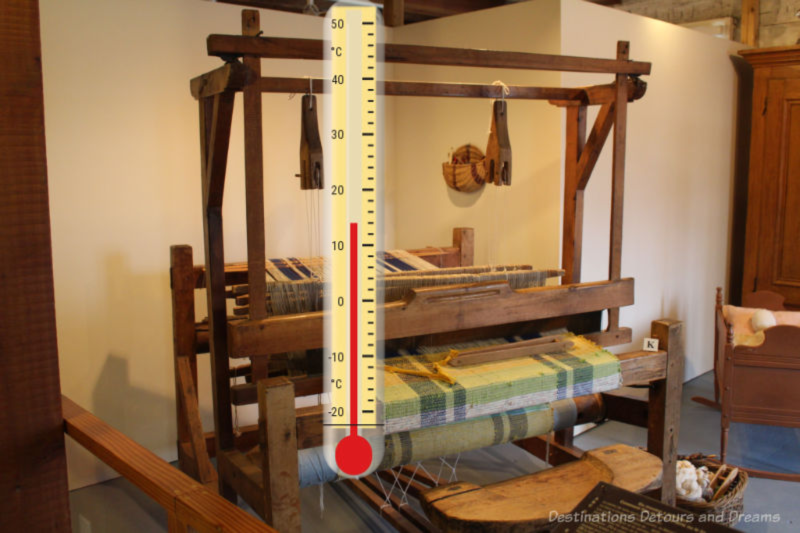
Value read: value=14 unit=°C
